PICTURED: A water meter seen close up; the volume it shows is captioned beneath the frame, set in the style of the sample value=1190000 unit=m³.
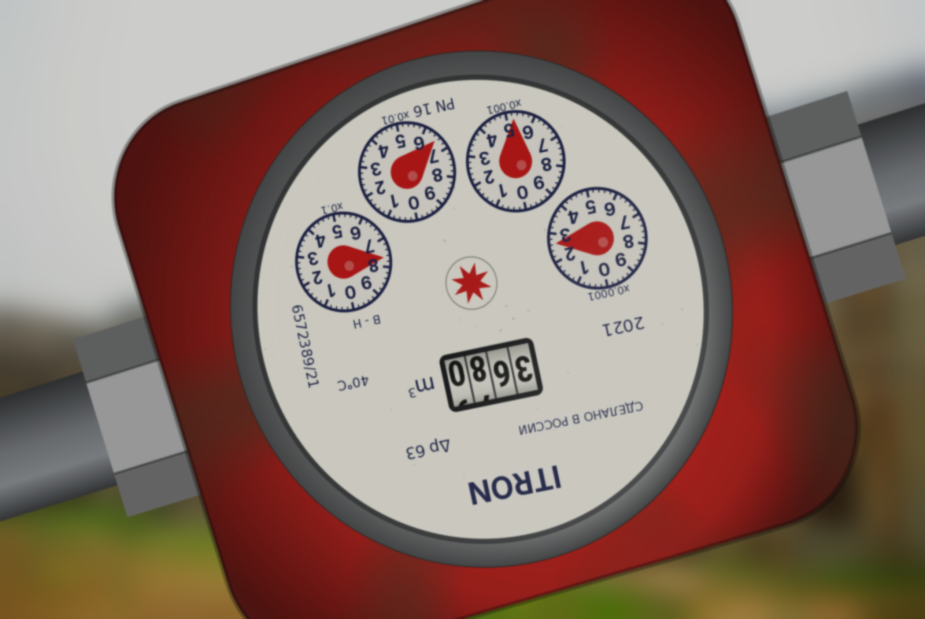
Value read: value=3679.7652 unit=m³
